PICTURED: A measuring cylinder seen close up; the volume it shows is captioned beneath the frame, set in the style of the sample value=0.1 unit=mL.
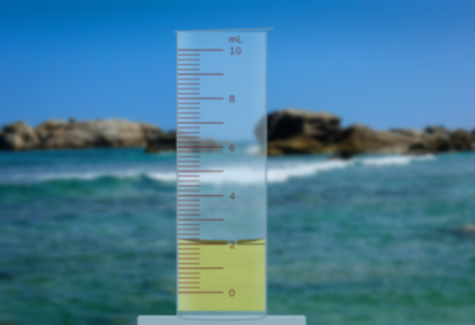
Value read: value=2 unit=mL
